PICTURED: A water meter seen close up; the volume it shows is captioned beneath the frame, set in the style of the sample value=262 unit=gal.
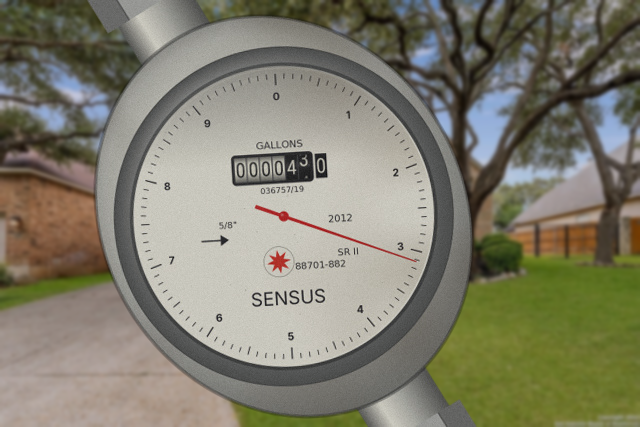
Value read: value=433.1 unit=gal
